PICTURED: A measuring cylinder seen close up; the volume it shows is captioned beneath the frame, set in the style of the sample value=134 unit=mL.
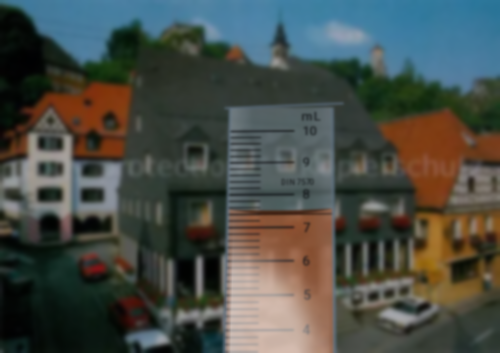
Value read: value=7.4 unit=mL
